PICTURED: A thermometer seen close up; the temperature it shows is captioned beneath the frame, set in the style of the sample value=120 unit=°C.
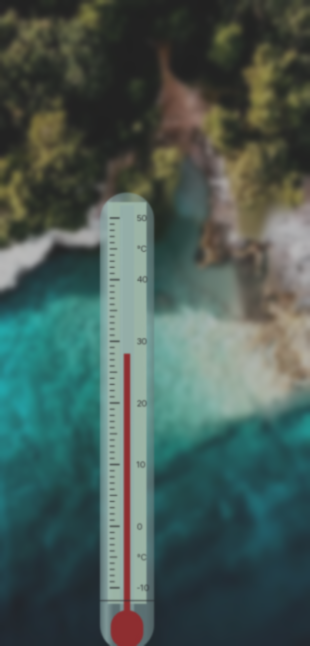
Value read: value=28 unit=°C
